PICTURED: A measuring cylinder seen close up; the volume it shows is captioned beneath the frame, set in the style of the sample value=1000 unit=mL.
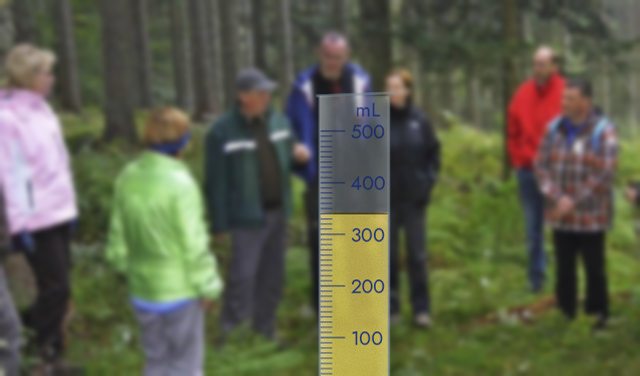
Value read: value=340 unit=mL
